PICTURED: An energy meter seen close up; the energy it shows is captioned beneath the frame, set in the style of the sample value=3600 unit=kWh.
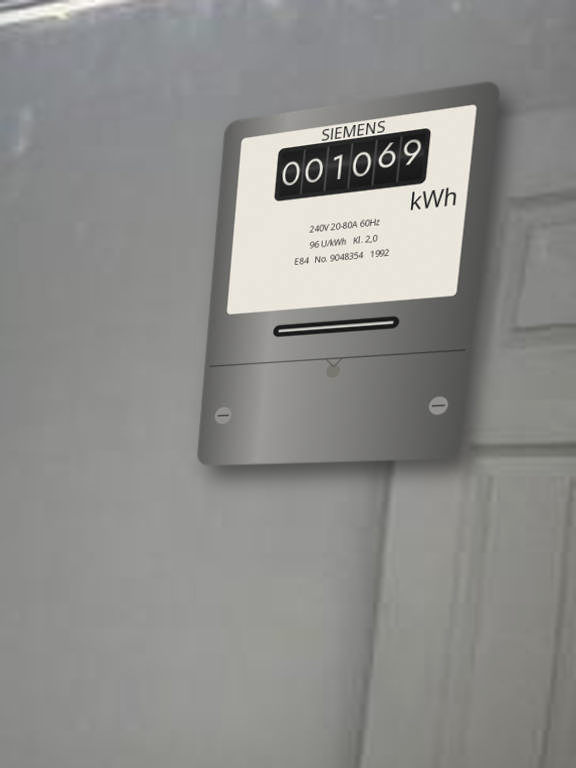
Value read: value=1069 unit=kWh
